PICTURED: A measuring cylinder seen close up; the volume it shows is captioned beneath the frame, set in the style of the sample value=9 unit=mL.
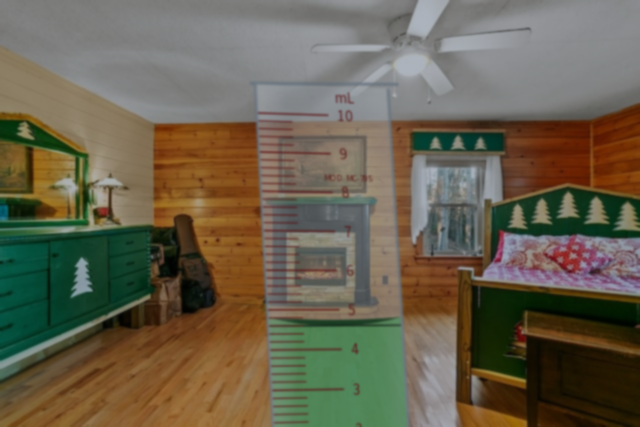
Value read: value=4.6 unit=mL
